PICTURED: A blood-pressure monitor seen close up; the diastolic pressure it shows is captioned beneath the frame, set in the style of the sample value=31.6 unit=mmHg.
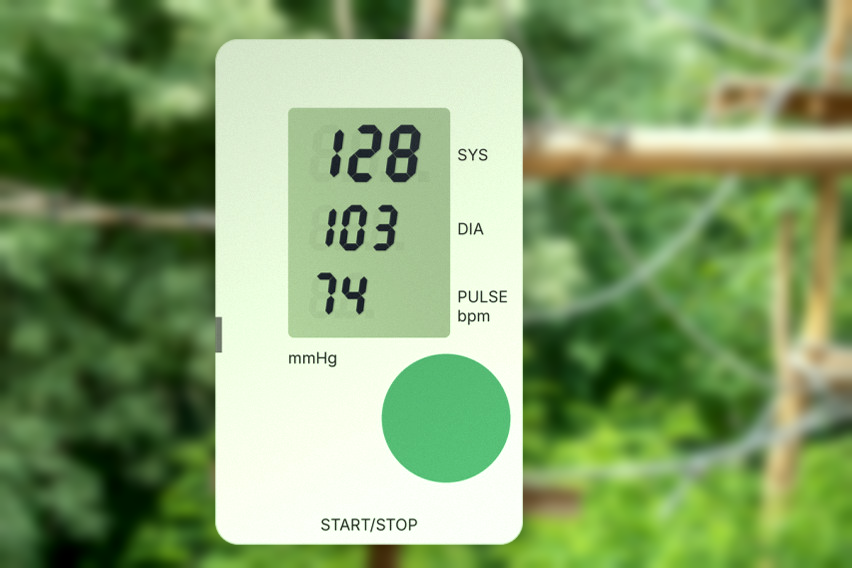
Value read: value=103 unit=mmHg
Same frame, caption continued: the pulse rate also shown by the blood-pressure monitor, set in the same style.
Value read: value=74 unit=bpm
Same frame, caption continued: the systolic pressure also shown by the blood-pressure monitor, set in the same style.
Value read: value=128 unit=mmHg
